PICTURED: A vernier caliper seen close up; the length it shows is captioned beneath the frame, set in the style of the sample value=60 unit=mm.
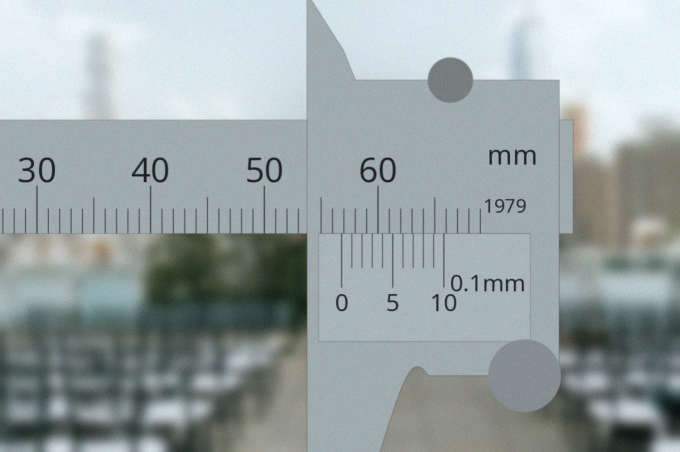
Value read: value=56.8 unit=mm
